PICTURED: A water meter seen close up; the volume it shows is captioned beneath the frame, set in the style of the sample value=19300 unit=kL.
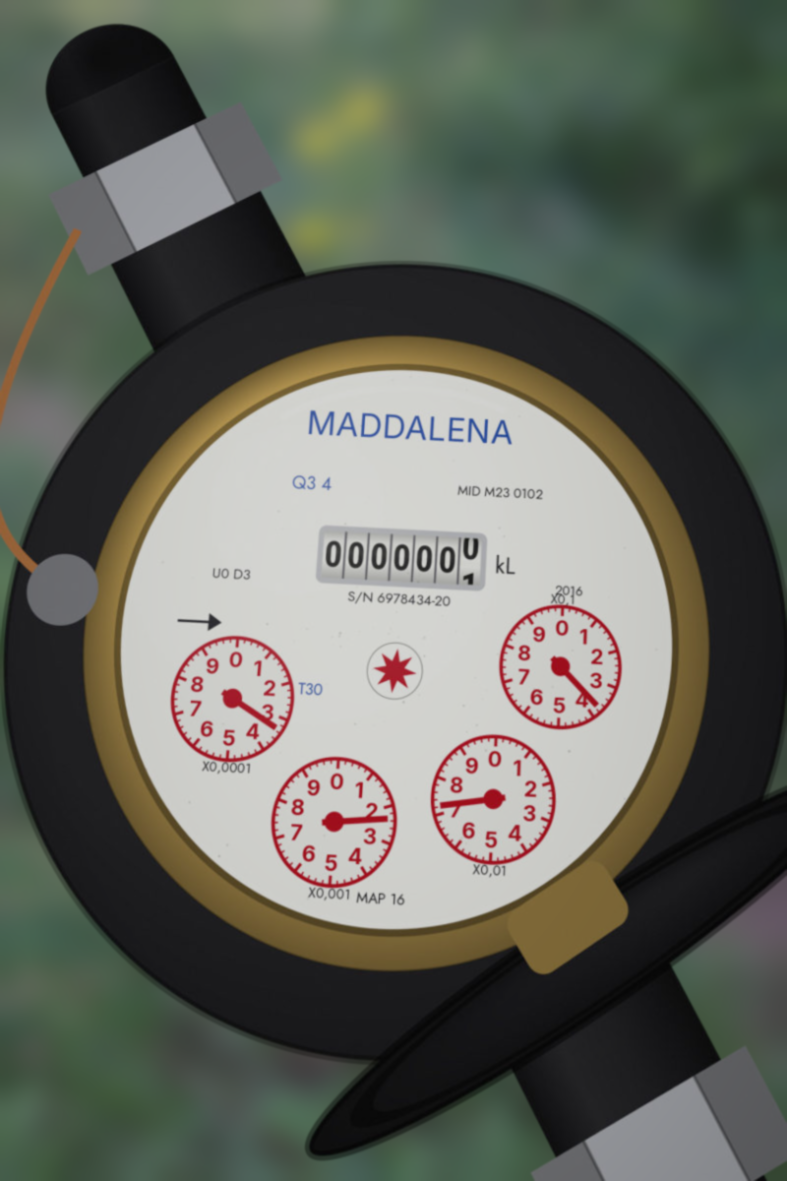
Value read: value=0.3723 unit=kL
